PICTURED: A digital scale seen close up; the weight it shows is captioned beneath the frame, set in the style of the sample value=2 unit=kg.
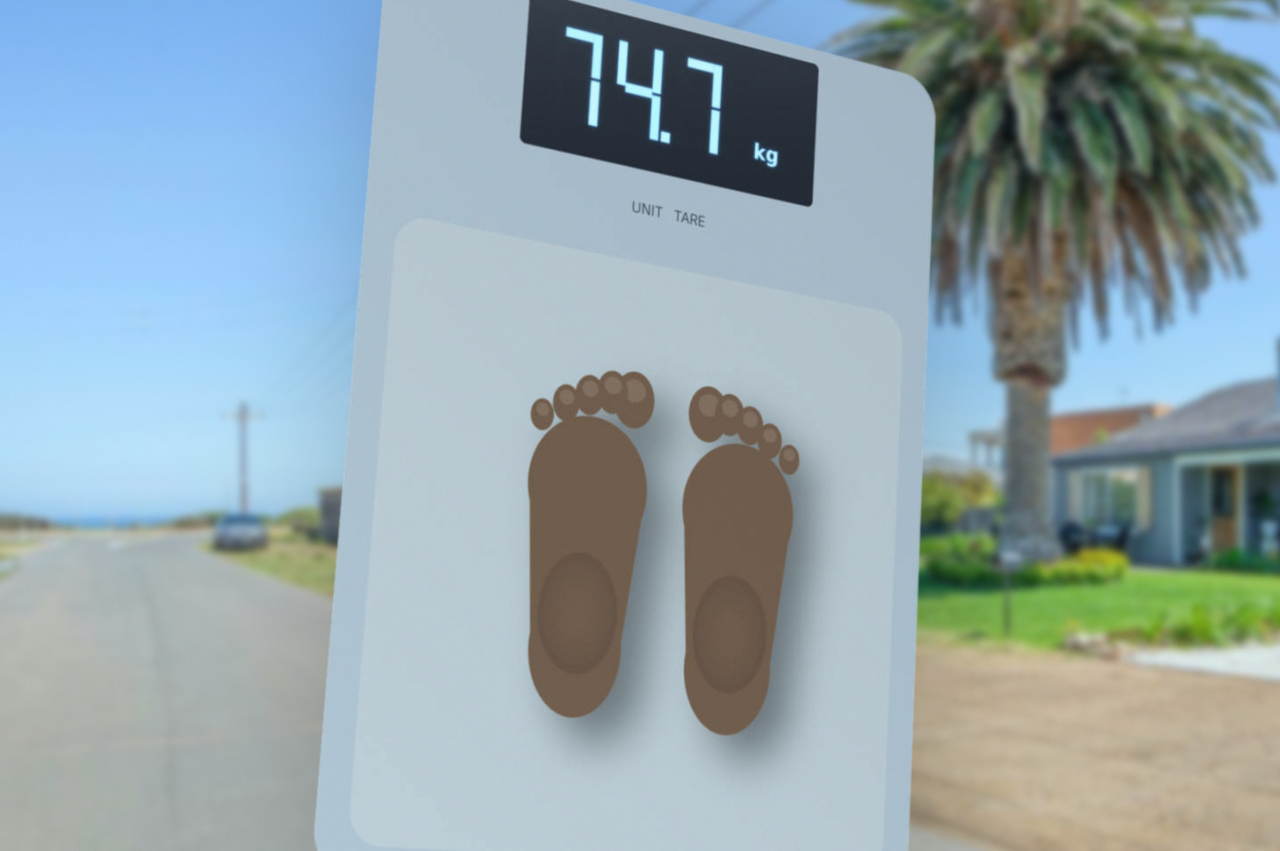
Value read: value=74.7 unit=kg
